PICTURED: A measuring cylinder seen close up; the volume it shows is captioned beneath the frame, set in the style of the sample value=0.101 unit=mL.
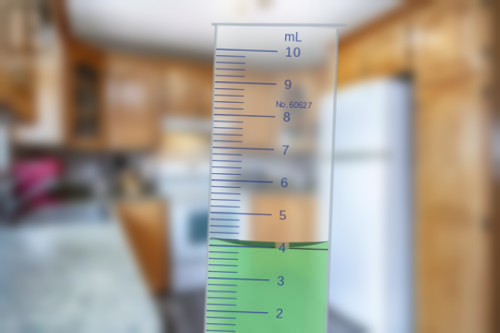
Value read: value=4 unit=mL
